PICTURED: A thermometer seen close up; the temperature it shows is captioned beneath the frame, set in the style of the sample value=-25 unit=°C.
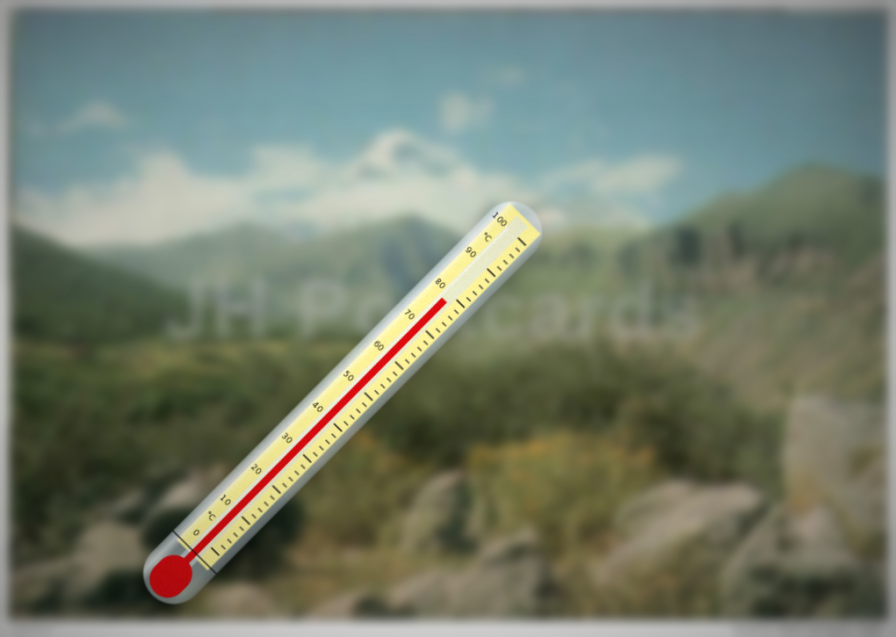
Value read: value=78 unit=°C
